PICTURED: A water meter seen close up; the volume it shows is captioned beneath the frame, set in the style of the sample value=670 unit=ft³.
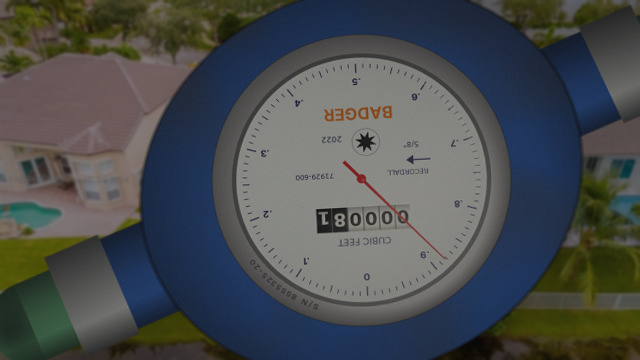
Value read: value=80.88 unit=ft³
